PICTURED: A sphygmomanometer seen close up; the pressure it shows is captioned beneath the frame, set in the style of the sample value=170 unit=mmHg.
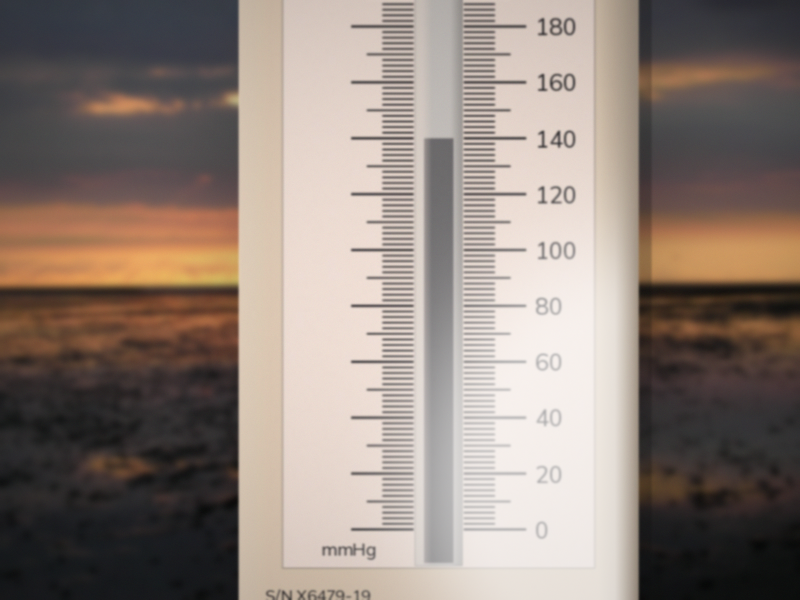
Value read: value=140 unit=mmHg
